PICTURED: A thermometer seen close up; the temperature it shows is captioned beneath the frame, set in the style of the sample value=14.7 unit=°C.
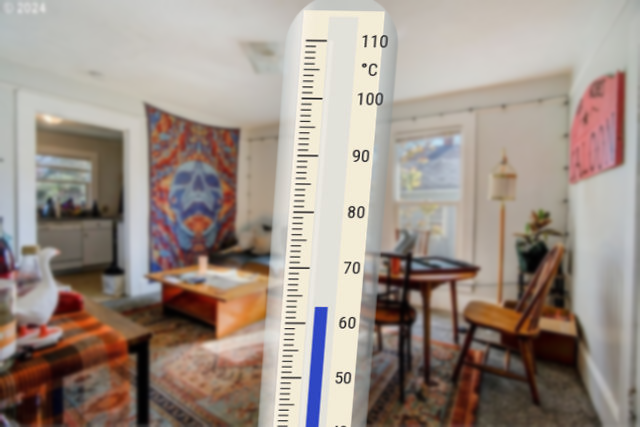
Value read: value=63 unit=°C
